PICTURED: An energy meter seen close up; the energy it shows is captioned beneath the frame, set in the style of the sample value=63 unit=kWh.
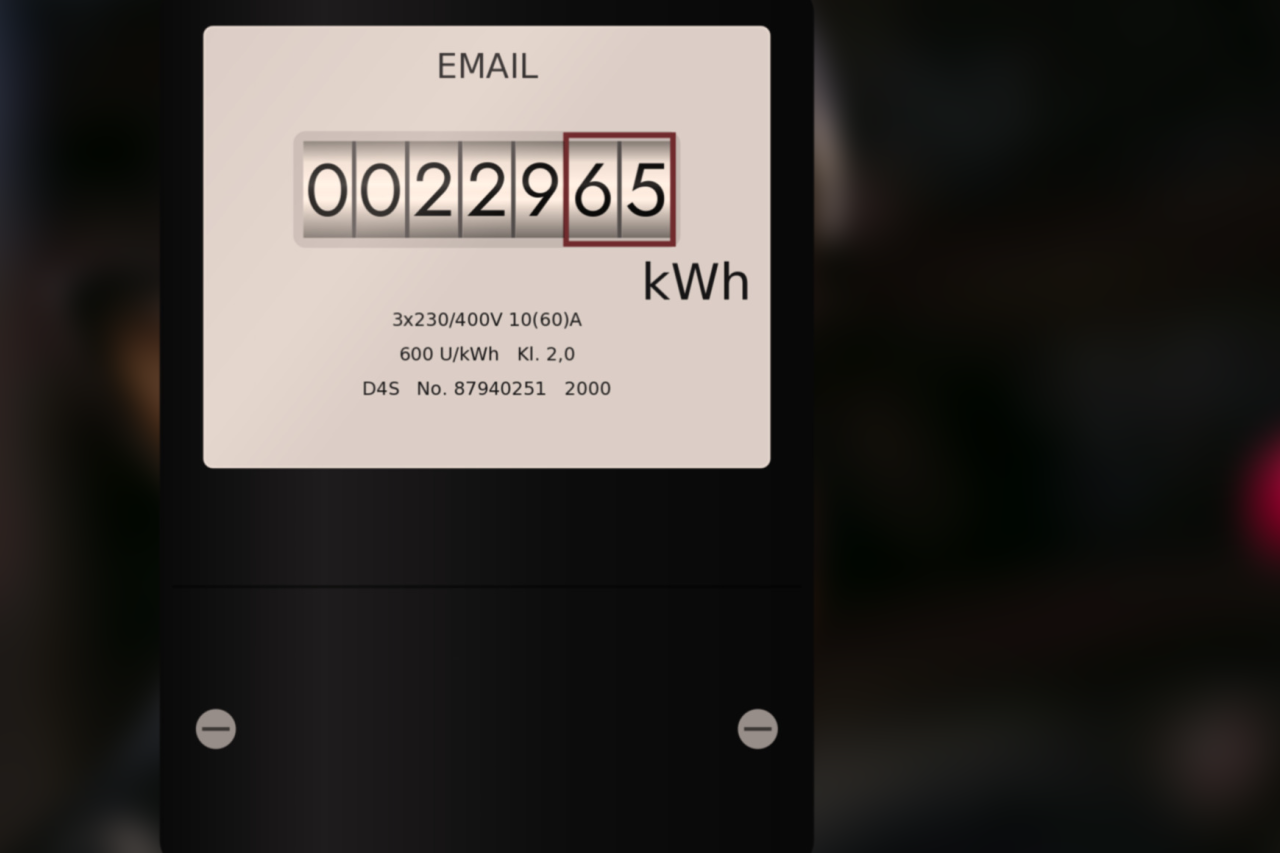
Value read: value=229.65 unit=kWh
